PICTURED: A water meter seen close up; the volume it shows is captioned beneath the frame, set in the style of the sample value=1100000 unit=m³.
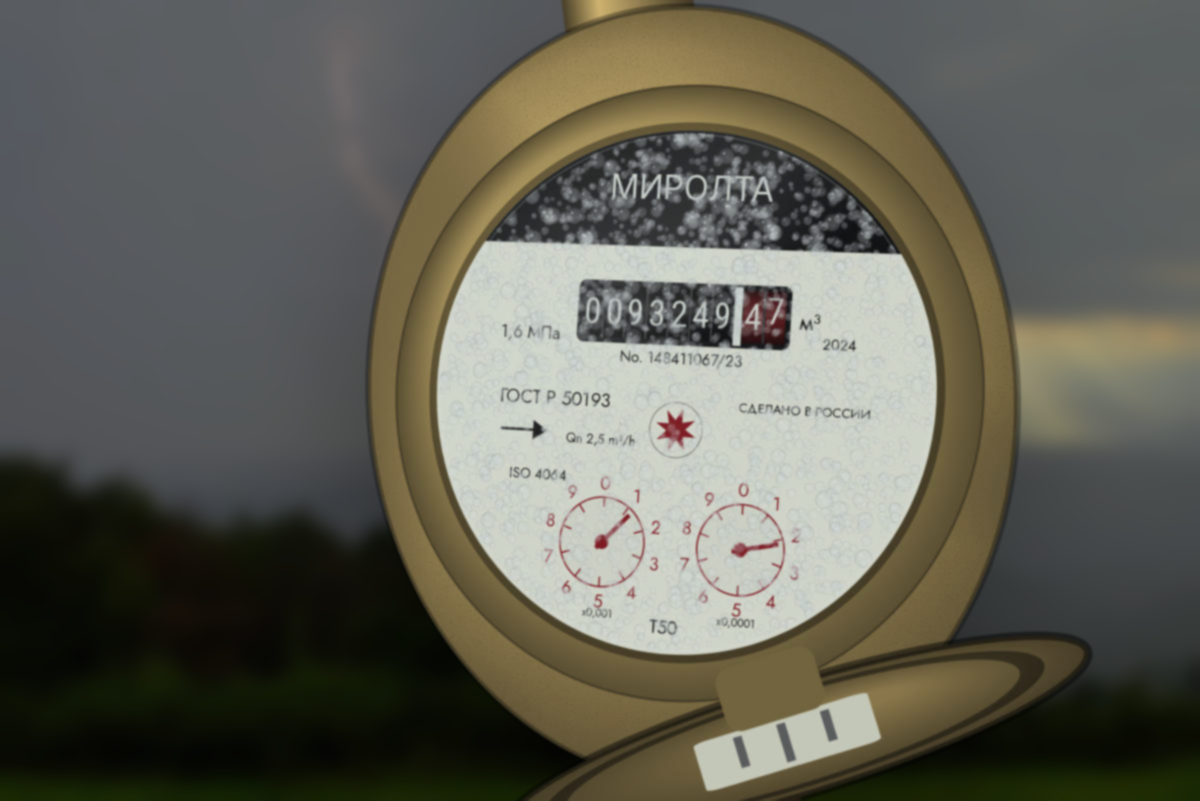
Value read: value=93249.4712 unit=m³
